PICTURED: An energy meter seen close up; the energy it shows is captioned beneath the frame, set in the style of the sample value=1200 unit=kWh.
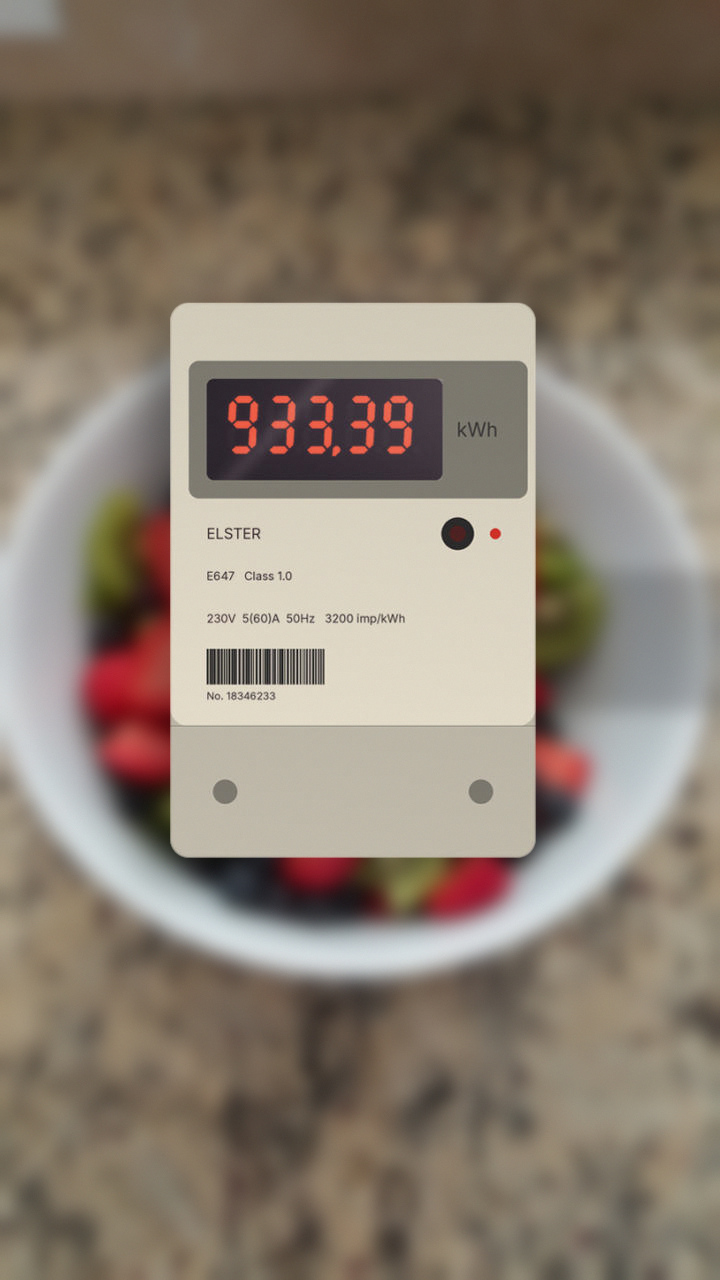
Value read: value=933.39 unit=kWh
